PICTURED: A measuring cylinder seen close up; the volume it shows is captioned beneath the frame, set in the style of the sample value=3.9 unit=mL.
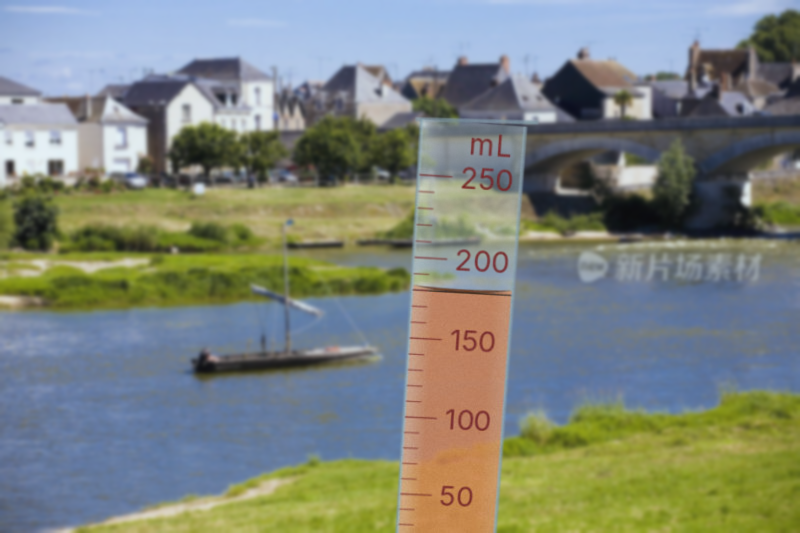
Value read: value=180 unit=mL
